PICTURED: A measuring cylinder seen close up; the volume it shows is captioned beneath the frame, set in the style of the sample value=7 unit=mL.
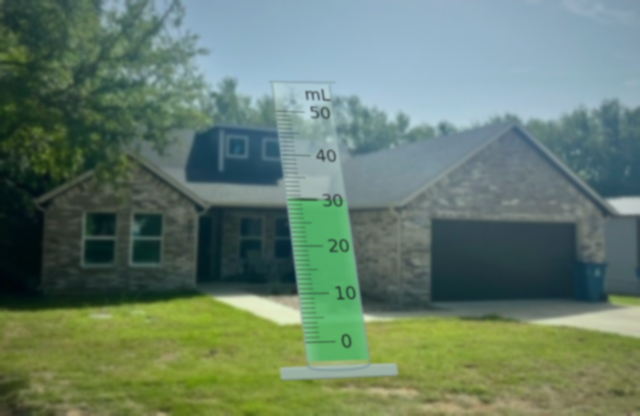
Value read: value=30 unit=mL
